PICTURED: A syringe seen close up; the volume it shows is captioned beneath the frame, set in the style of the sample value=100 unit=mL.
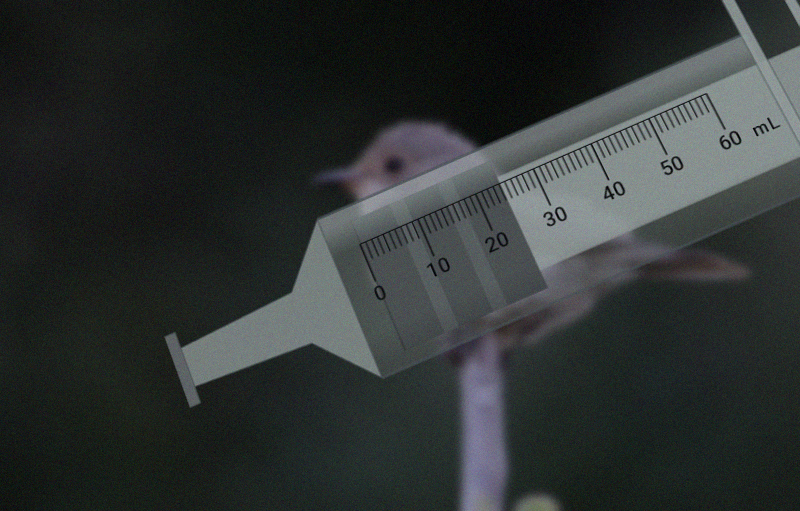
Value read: value=0 unit=mL
